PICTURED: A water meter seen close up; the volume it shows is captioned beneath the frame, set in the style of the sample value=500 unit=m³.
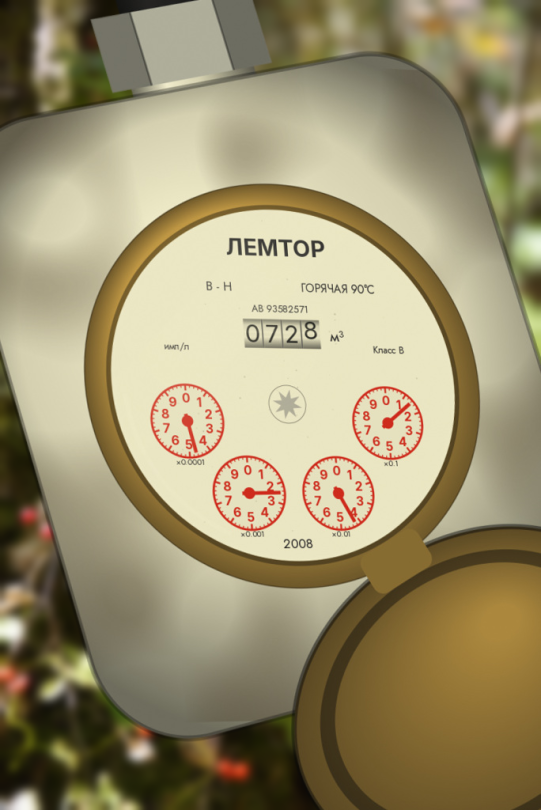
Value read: value=728.1424 unit=m³
